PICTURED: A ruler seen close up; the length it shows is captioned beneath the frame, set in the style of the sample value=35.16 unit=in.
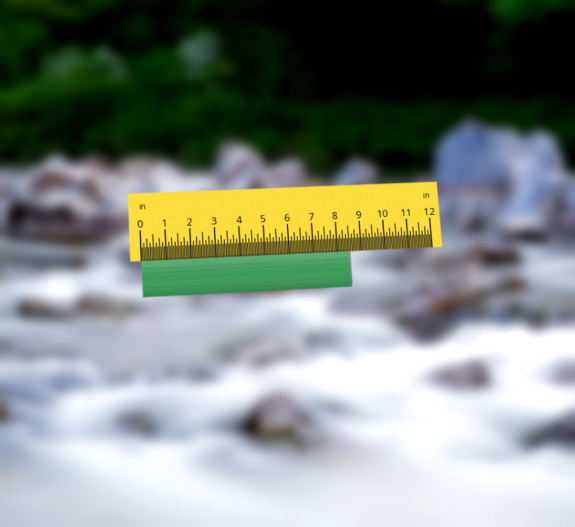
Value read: value=8.5 unit=in
